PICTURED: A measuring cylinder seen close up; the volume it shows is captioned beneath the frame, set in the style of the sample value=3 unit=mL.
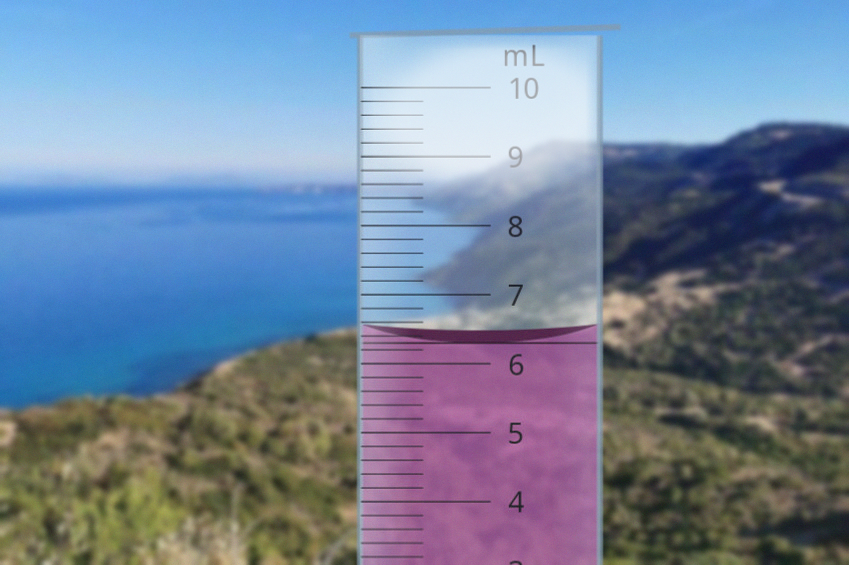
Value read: value=6.3 unit=mL
